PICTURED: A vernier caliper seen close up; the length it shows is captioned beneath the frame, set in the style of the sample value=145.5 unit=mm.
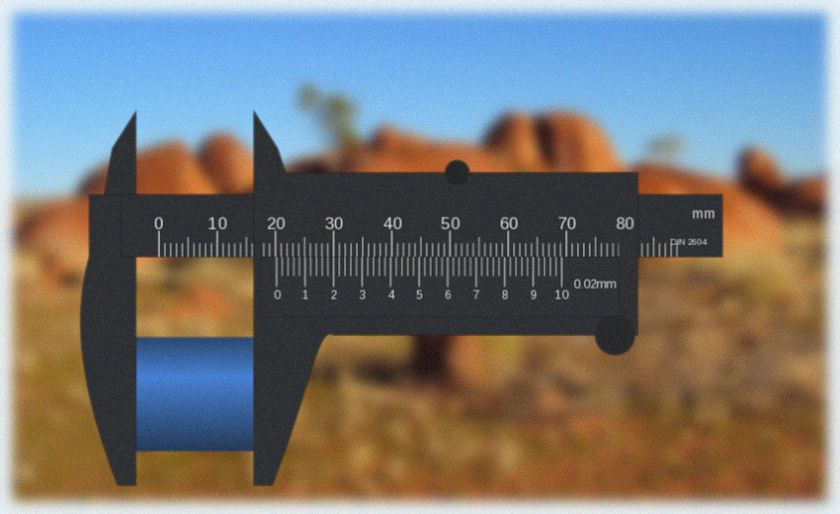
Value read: value=20.2 unit=mm
